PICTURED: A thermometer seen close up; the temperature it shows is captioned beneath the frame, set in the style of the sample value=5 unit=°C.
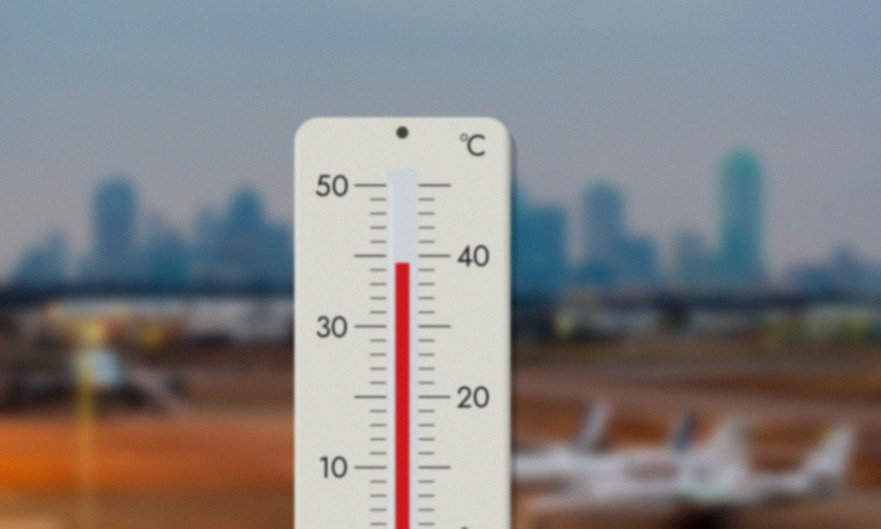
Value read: value=39 unit=°C
